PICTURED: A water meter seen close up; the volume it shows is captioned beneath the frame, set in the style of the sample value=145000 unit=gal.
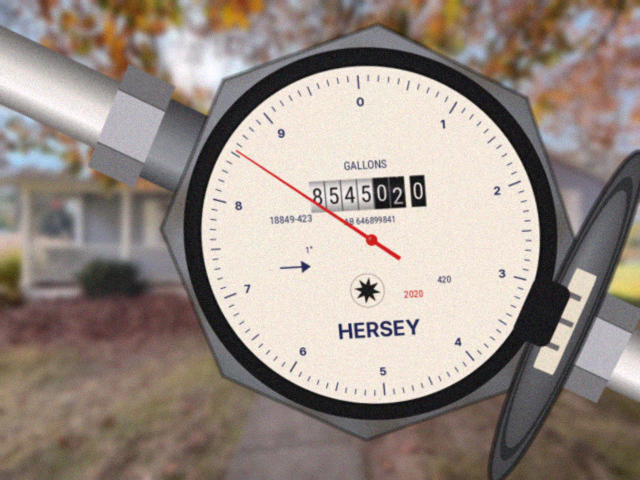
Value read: value=8545018.5 unit=gal
